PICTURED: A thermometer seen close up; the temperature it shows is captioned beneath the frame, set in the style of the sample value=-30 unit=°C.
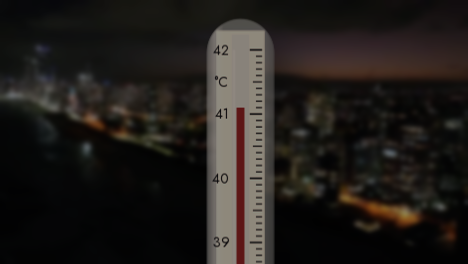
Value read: value=41.1 unit=°C
